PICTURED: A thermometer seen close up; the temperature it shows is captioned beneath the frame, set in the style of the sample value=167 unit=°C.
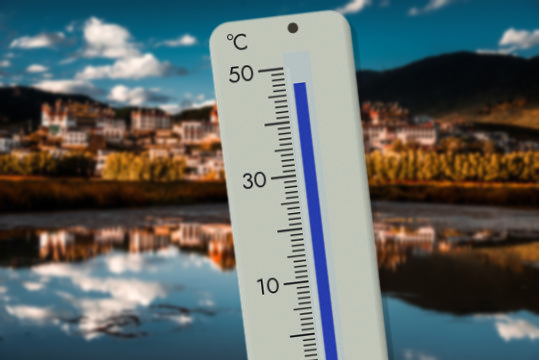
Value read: value=47 unit=°C
